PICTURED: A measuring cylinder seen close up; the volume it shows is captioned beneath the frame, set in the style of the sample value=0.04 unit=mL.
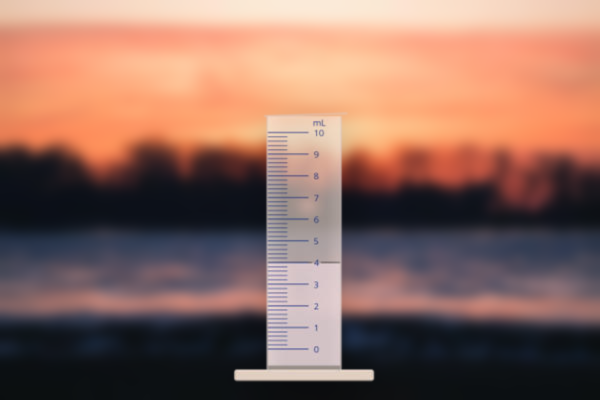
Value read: value=4 unit=mL
